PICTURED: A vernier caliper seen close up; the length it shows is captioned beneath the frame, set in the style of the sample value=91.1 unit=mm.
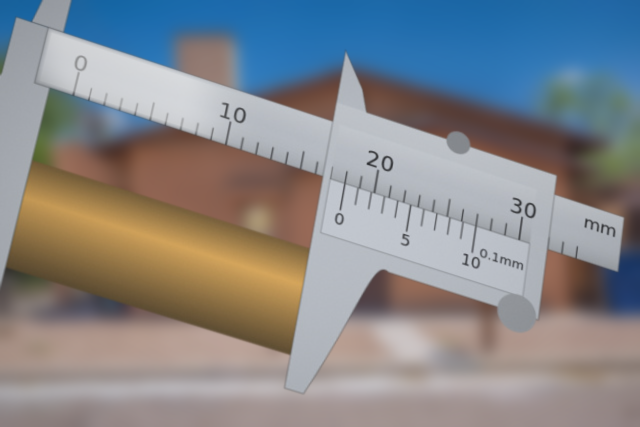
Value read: value=18.0 unit=mm
